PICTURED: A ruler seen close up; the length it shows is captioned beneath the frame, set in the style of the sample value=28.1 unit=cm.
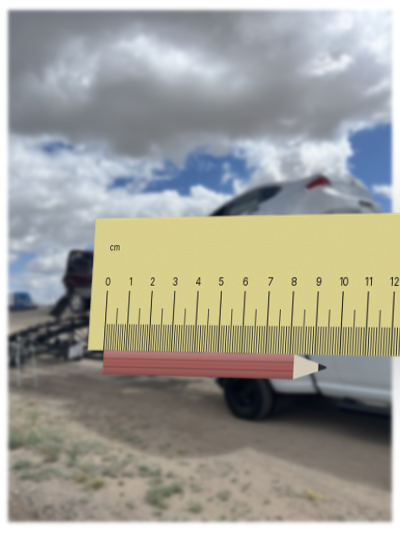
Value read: value=9.5 unit=cm
